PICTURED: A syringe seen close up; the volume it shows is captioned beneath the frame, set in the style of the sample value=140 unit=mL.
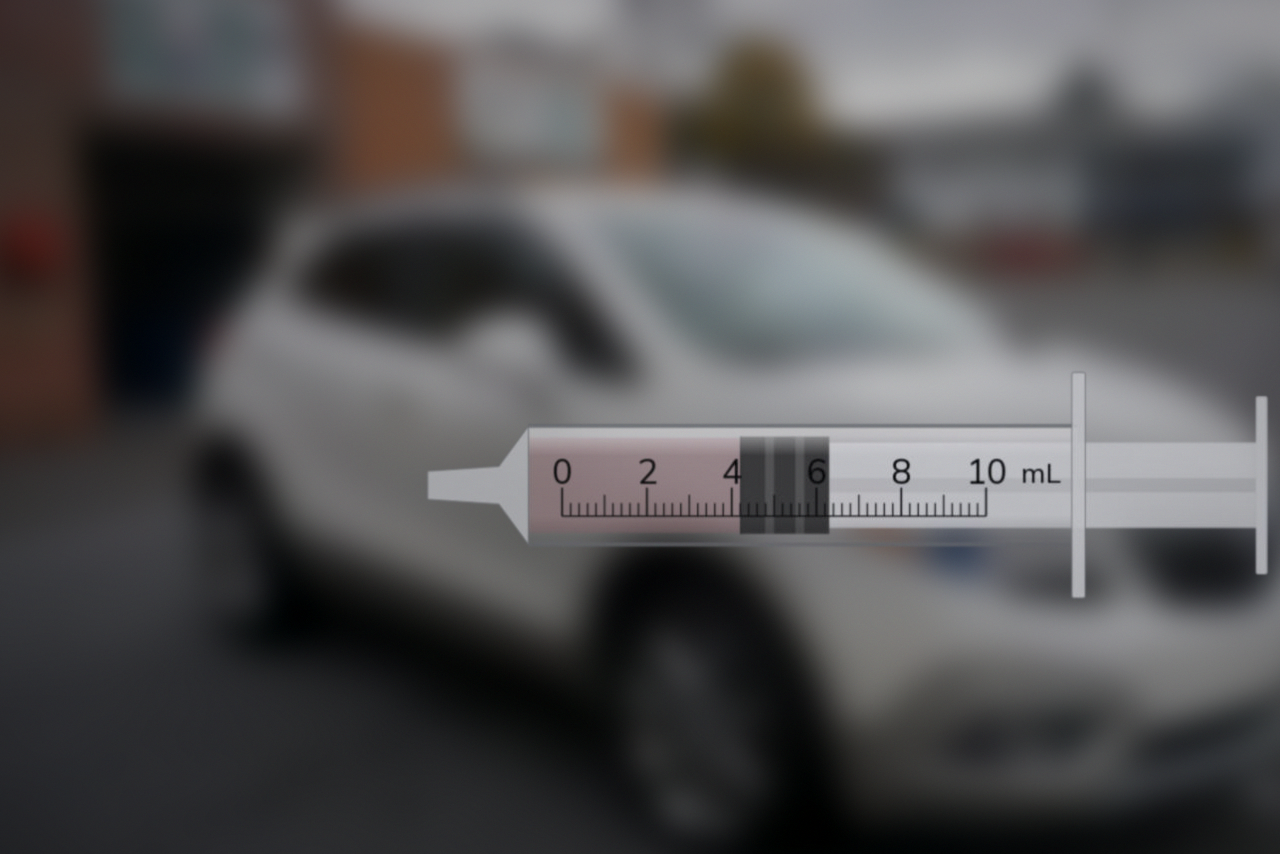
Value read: value=4.2 unit=mL
